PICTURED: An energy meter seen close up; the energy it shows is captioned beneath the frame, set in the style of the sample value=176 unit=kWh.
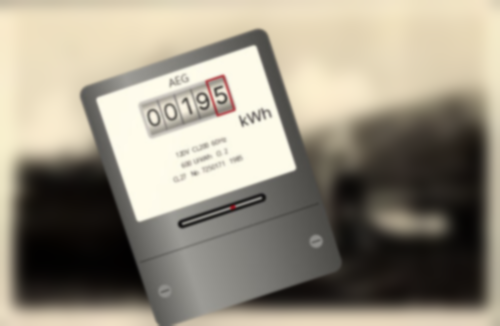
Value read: value=19.5 unit=kWh
